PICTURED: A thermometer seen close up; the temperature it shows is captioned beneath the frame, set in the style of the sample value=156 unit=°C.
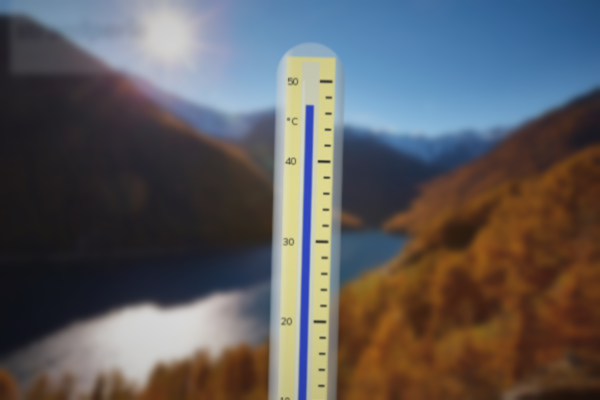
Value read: value=47 unit=°C
